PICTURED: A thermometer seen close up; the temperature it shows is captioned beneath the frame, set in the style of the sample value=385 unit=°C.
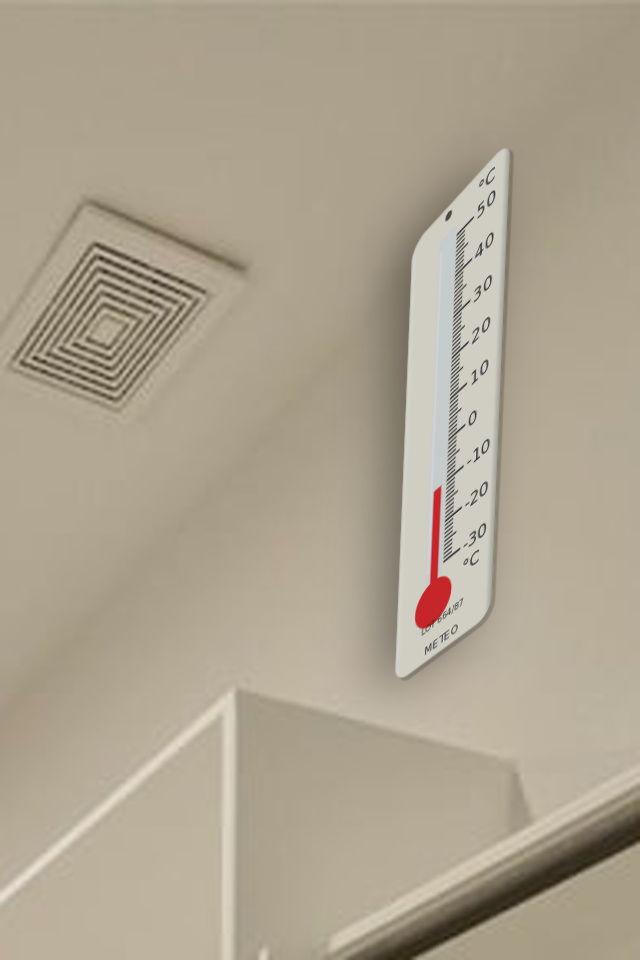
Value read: value=-10 unit=°C
